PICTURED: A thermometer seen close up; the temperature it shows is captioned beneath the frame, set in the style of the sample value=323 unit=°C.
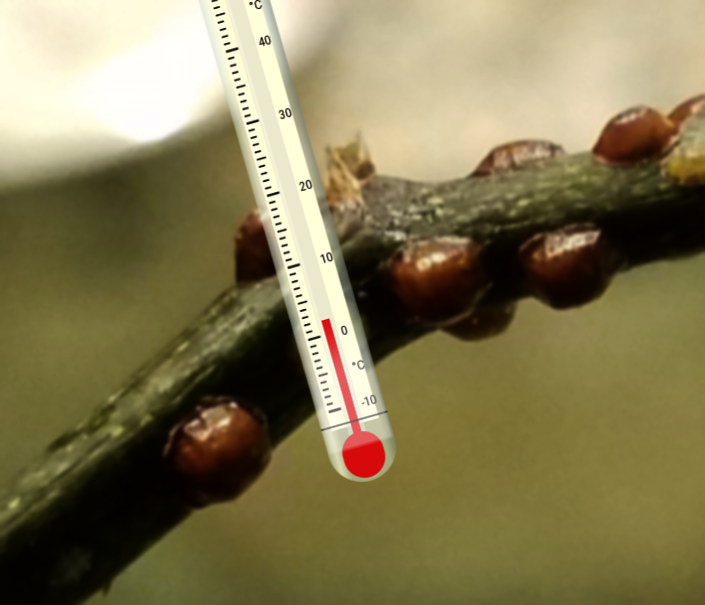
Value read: value=2 unit=°C
